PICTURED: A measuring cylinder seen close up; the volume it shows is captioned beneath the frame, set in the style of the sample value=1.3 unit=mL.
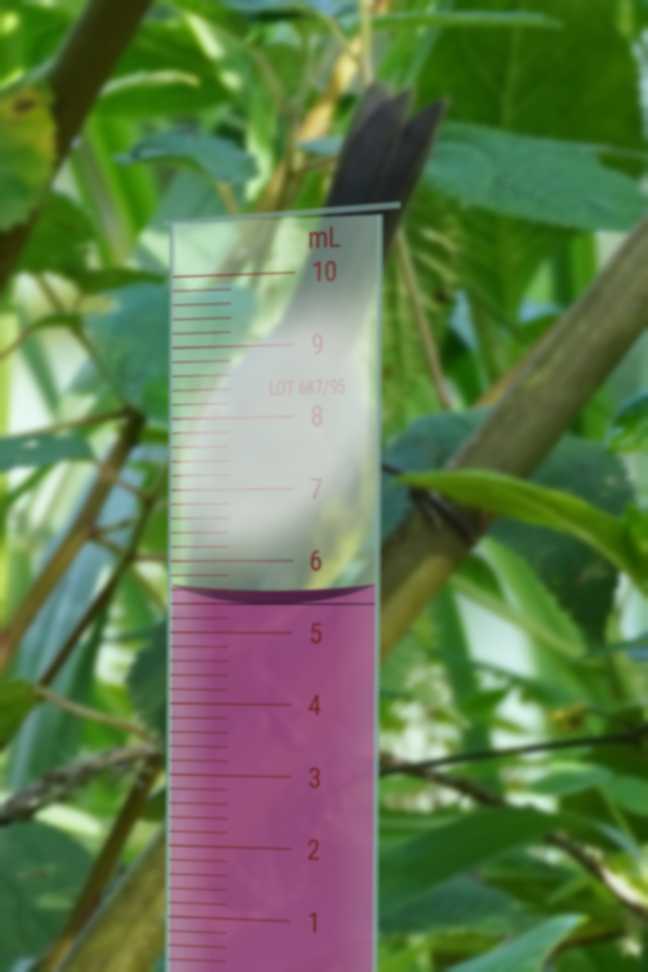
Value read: value=5.4 unit=mL
